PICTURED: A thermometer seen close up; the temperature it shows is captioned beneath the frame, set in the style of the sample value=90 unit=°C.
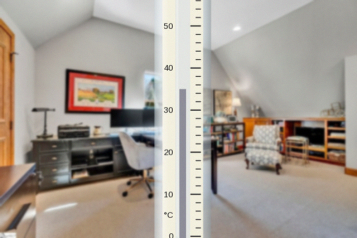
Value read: value=35 unit=°C
